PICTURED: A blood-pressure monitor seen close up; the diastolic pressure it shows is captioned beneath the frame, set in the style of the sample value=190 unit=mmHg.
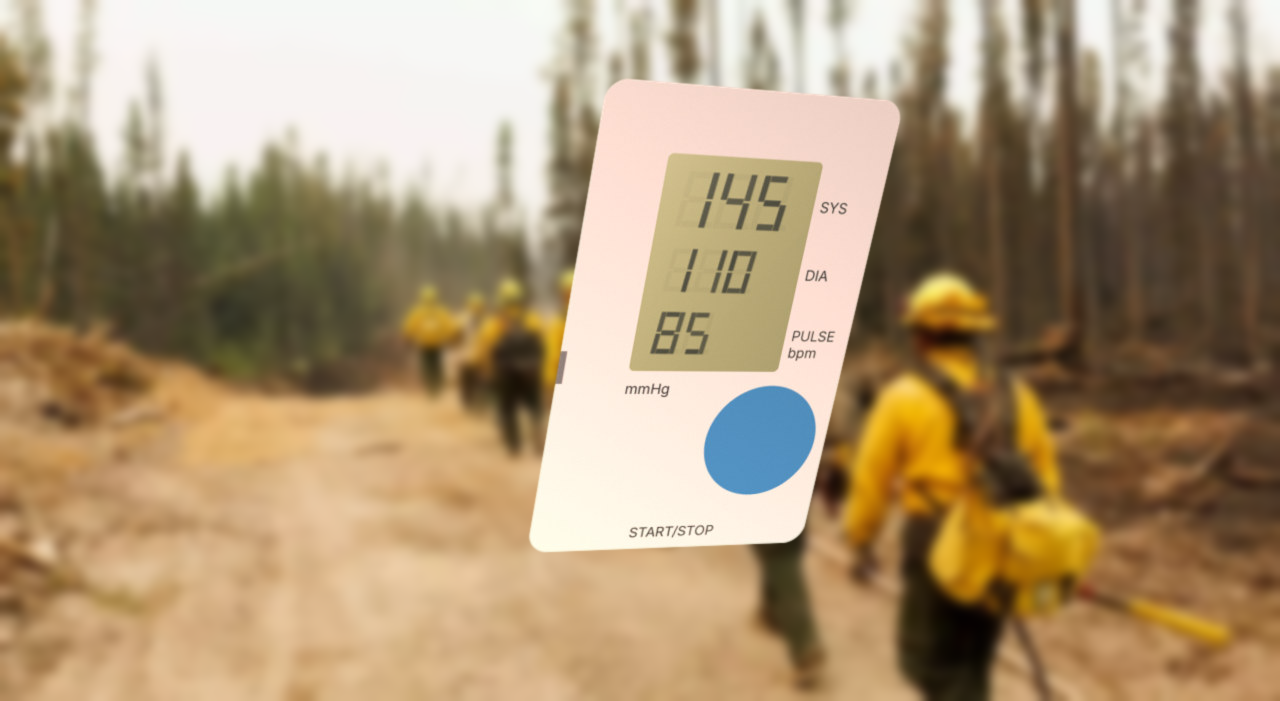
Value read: value=110 unit=mmHg
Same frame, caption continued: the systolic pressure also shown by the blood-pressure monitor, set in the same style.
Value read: value=145 unit=mmHg
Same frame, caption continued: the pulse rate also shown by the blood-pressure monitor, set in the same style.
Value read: value=85 unit=bpm
